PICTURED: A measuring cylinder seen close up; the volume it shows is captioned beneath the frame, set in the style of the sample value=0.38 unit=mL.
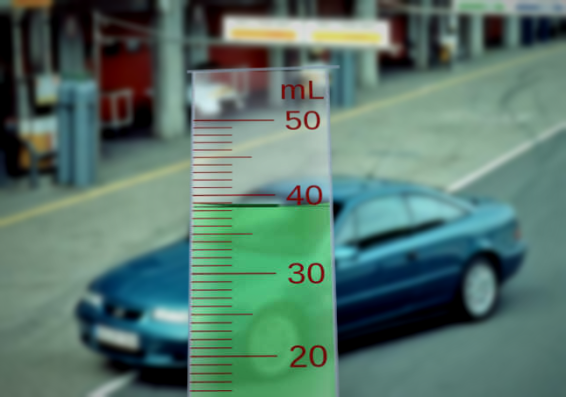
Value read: value=38.5 unit=mL
